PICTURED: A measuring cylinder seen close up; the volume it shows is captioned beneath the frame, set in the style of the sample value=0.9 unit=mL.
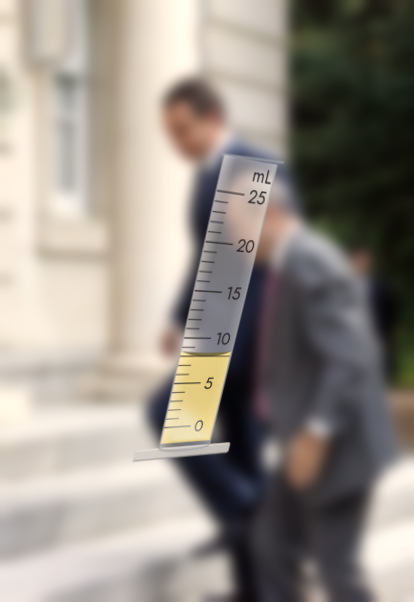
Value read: value=8 unit=mL
